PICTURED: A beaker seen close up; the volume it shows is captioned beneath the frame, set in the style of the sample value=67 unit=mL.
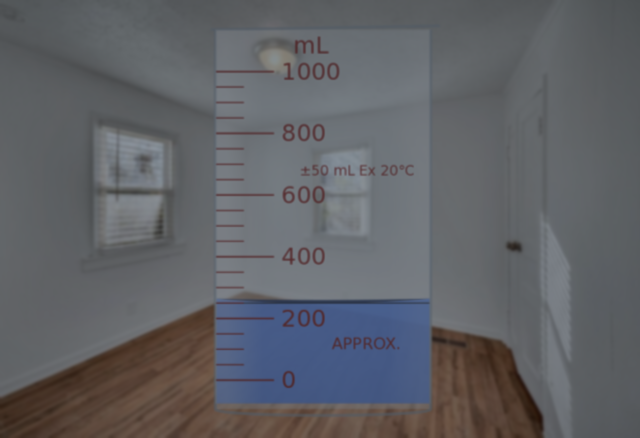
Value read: value=250 unit=mL
